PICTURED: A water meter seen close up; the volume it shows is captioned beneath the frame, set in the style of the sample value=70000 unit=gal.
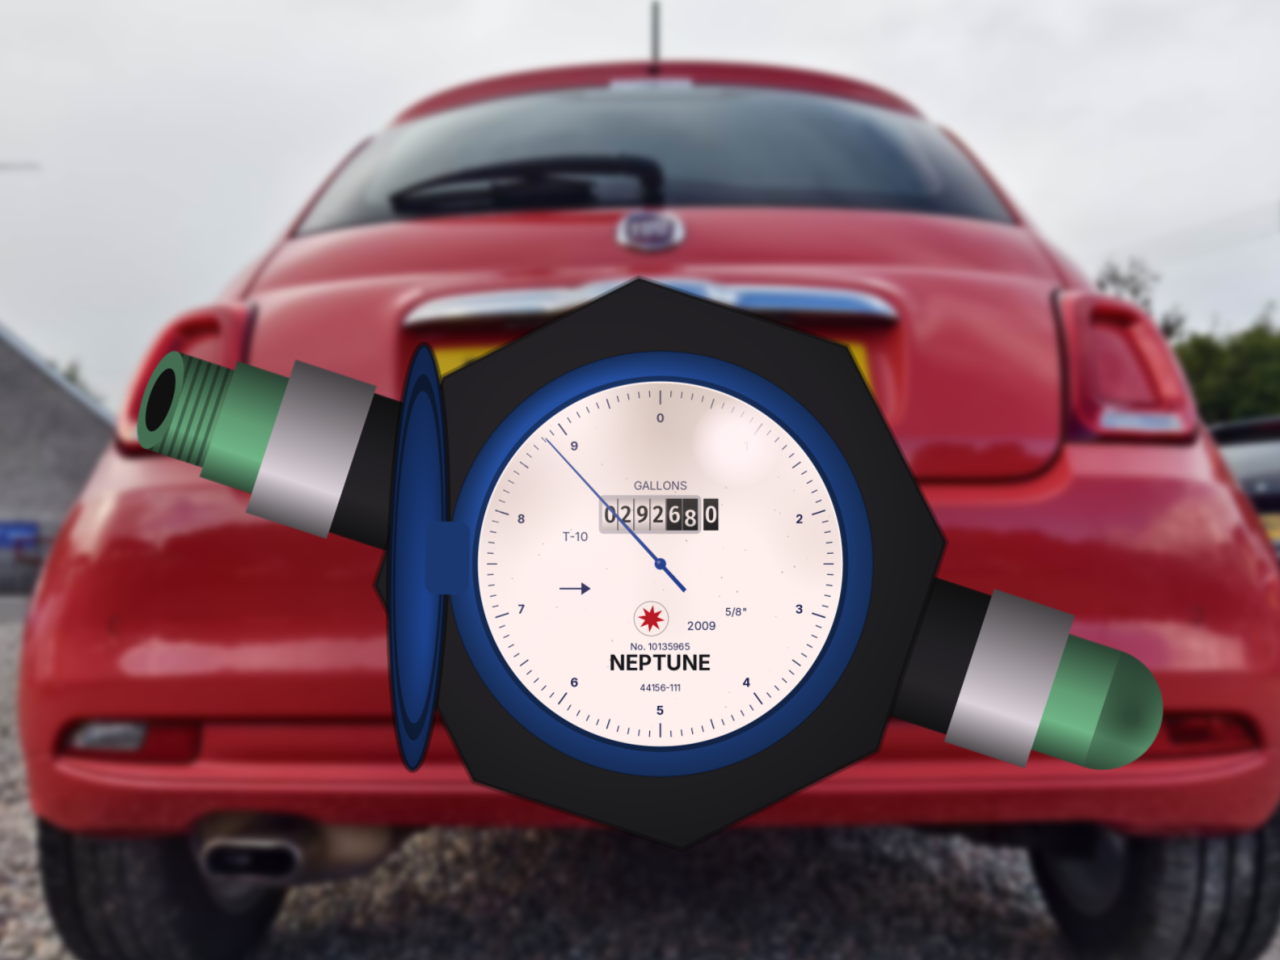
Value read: value=292678.8 unit=gal
